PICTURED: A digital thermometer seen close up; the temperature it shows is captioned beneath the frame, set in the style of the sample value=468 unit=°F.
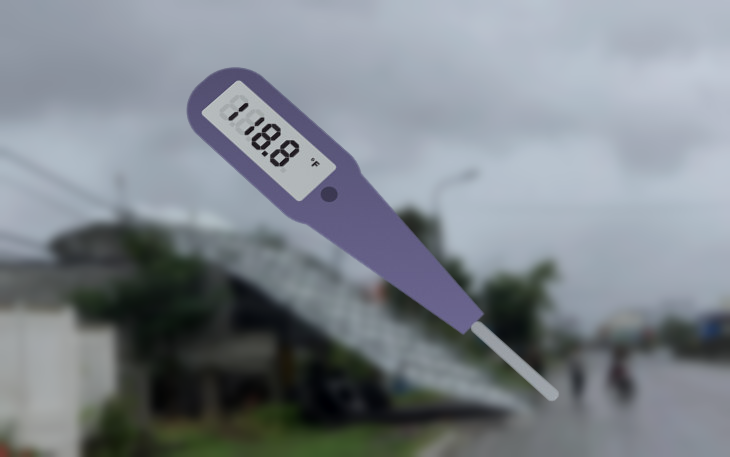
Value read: value=118.8 unit=°F
